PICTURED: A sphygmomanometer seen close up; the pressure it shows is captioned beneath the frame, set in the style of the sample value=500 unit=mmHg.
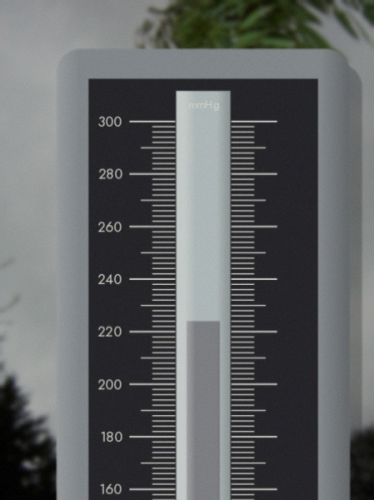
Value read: value=224 unit=mmHg
